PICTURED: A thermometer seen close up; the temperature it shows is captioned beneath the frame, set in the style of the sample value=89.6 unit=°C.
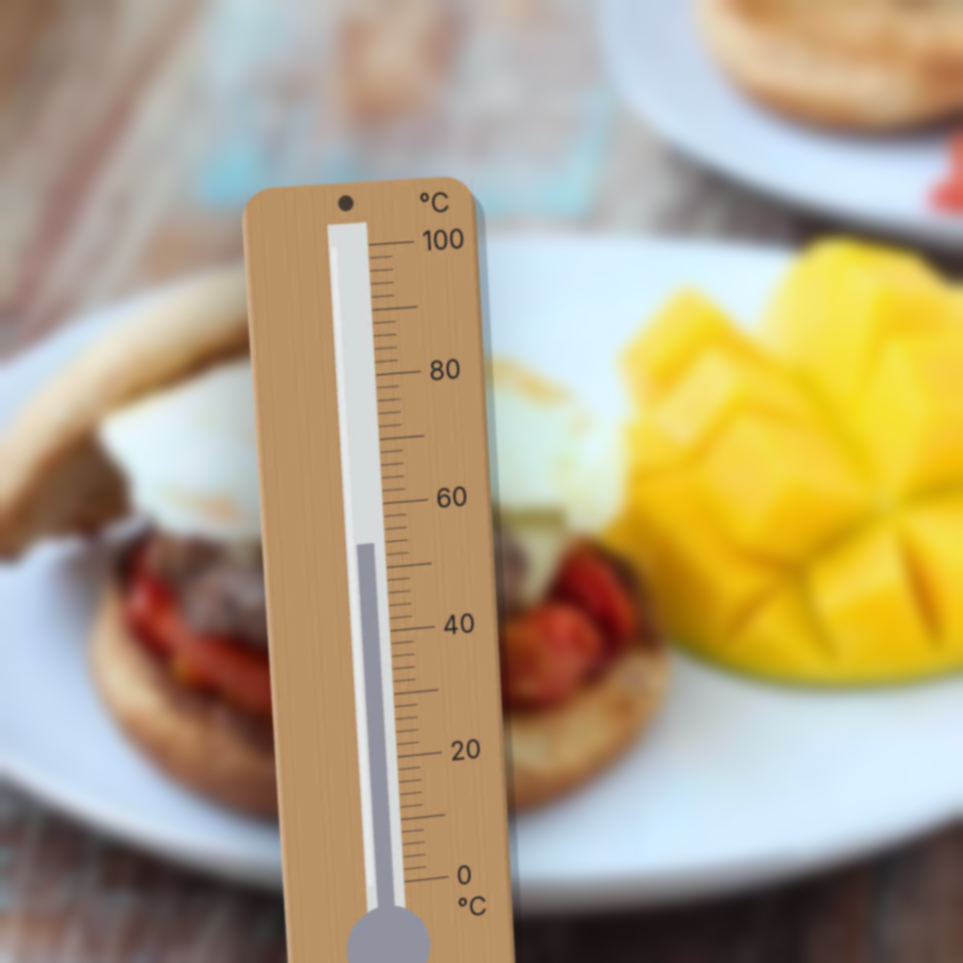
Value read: value=54 unit=°C
